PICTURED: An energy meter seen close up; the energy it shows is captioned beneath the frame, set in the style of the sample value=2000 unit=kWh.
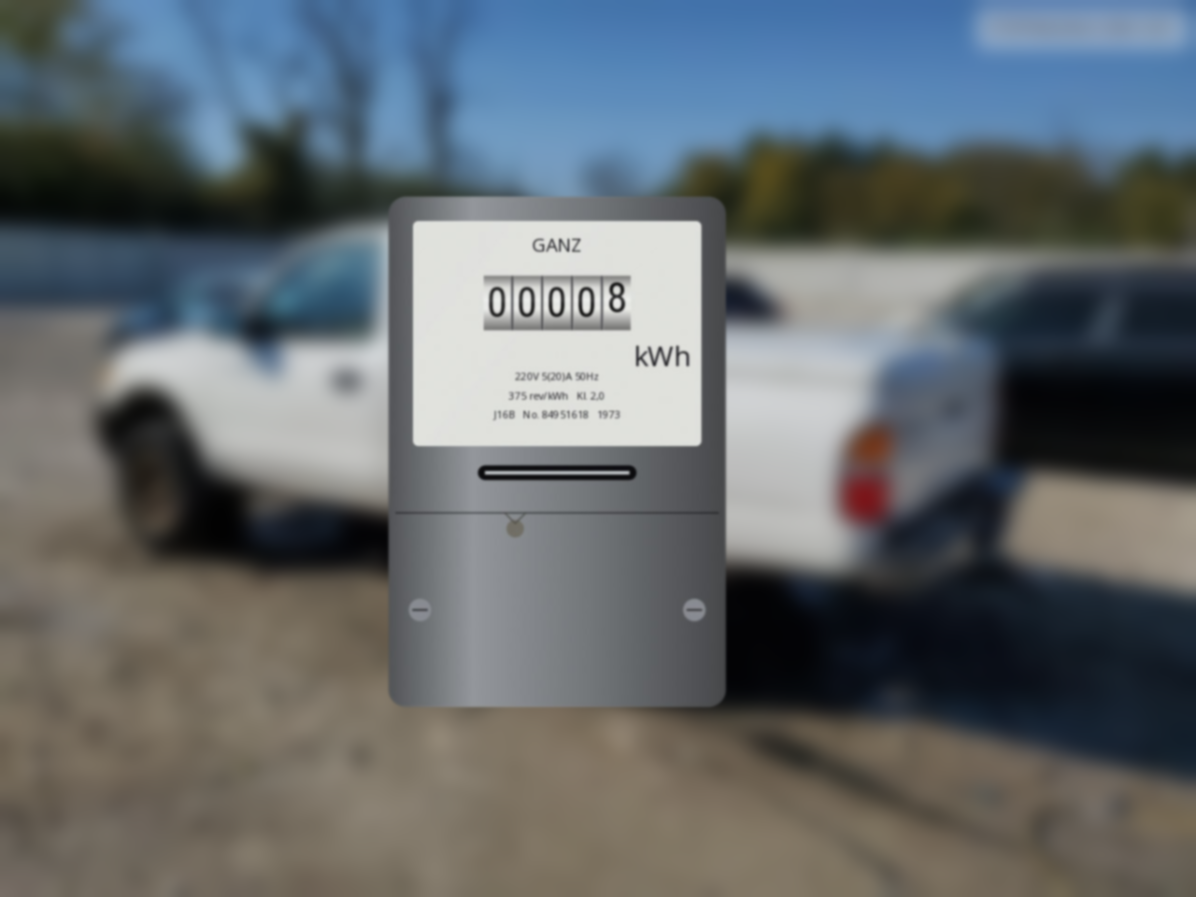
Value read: value=8 unit=kWh
